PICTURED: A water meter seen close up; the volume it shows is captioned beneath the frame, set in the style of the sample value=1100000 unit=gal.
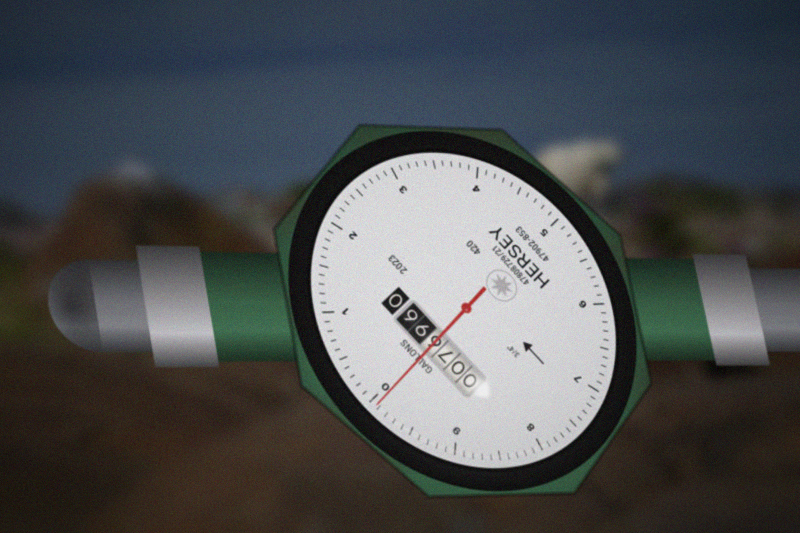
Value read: value=76959.9 unit=gal
